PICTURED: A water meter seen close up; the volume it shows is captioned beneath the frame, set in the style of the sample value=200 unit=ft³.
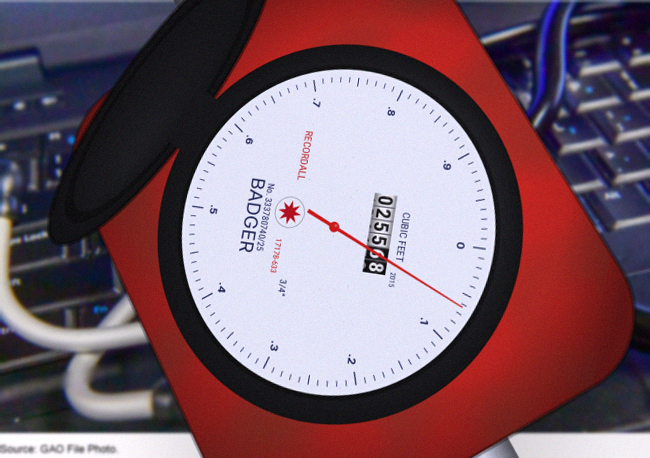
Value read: value=25568.06 unit=ft³
